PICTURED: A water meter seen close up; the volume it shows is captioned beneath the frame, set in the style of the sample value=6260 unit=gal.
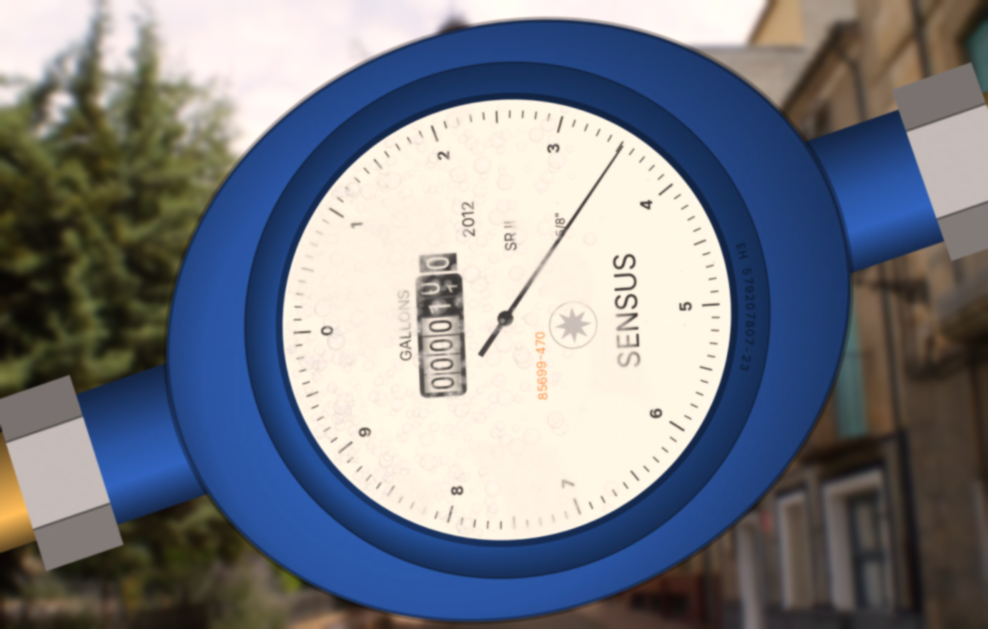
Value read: value=103.5 unit=gal
